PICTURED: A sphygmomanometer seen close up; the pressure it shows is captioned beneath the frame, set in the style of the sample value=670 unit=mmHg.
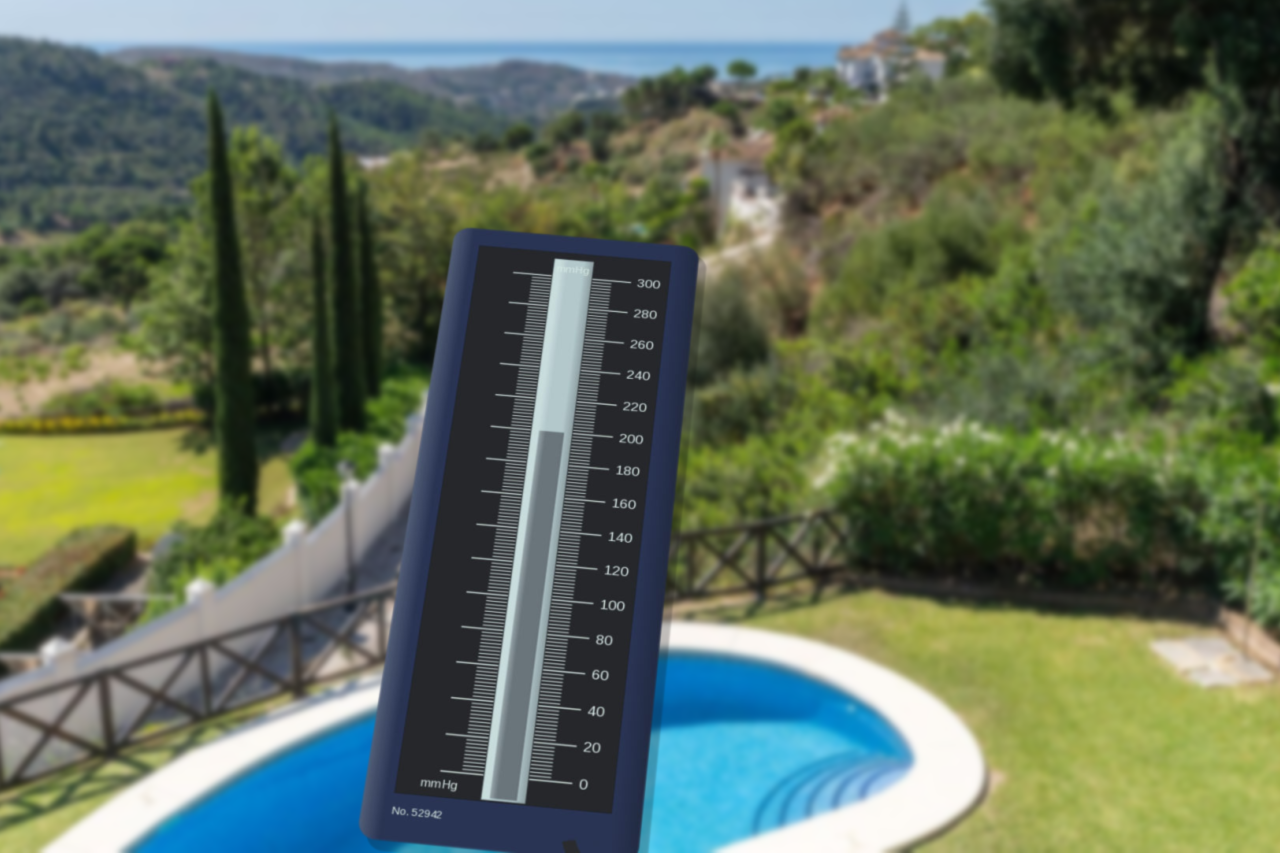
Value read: value=200 unit=mmHg
